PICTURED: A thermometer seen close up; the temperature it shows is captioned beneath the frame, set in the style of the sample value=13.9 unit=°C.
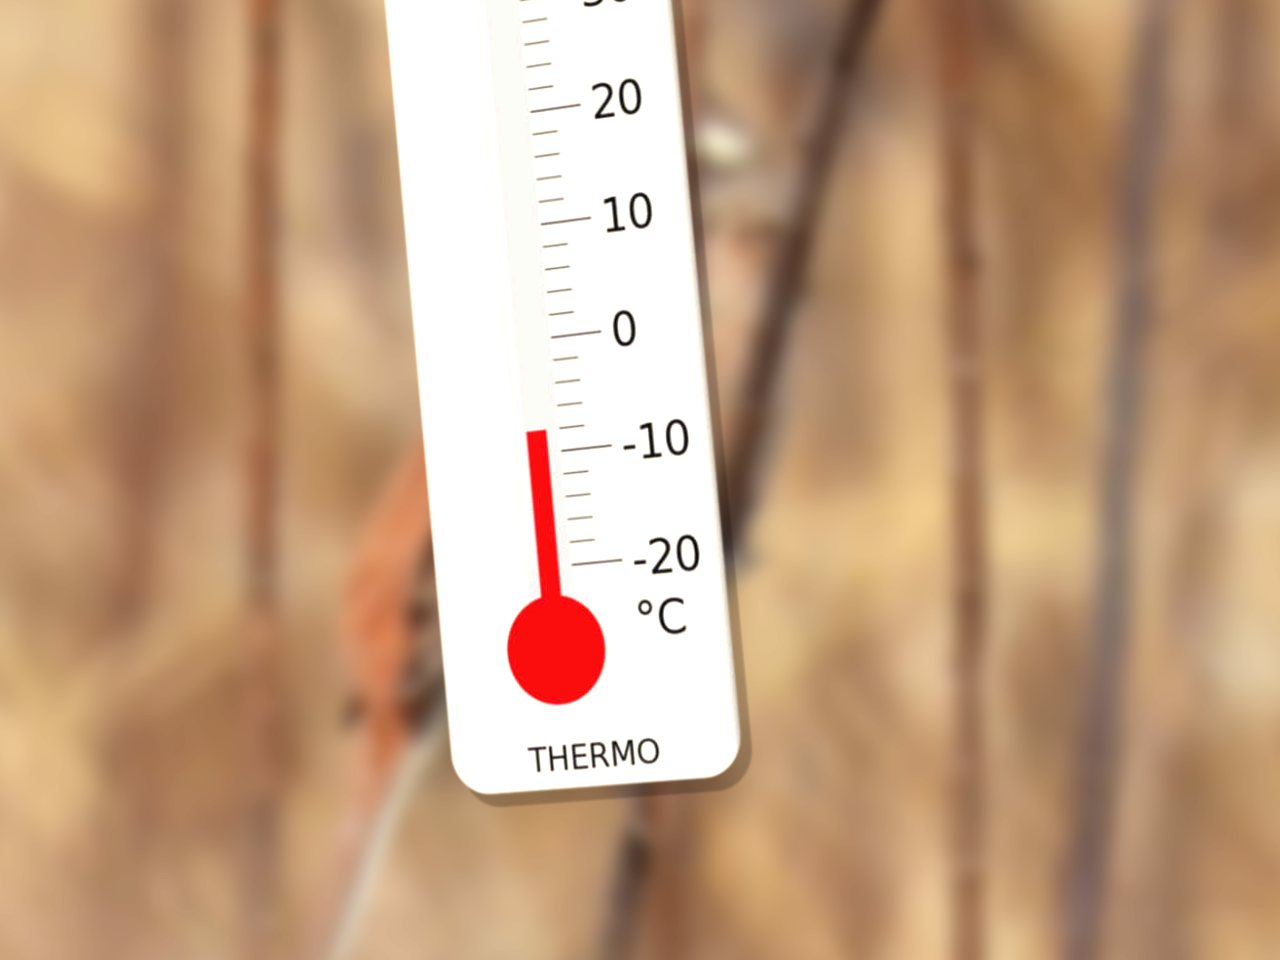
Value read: value=-8 unit=°C
